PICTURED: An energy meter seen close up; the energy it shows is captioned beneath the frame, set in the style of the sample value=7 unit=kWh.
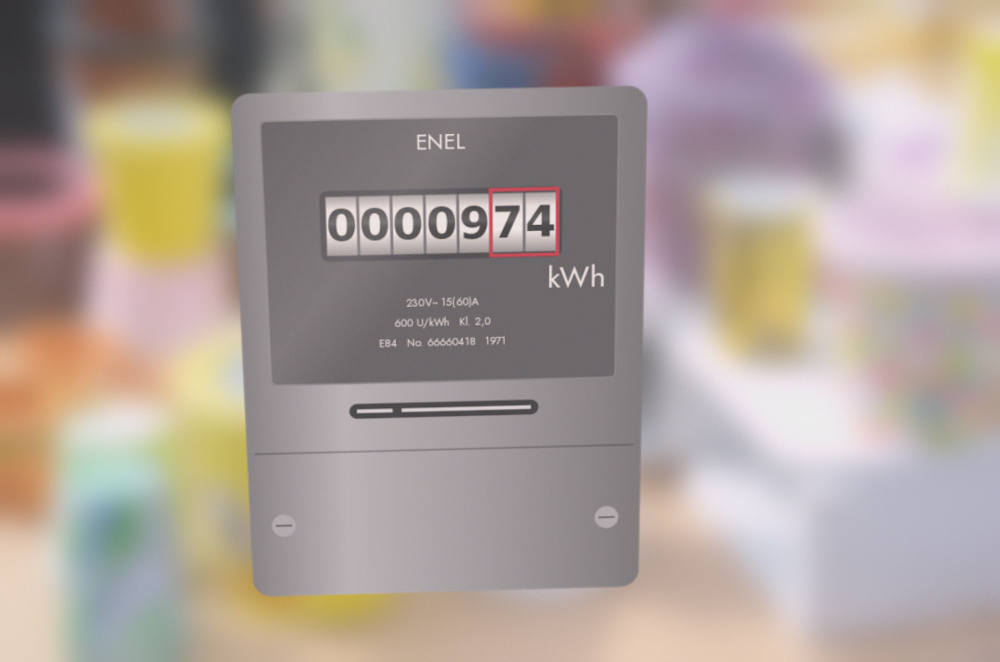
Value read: value=9.74 unit=kWh
